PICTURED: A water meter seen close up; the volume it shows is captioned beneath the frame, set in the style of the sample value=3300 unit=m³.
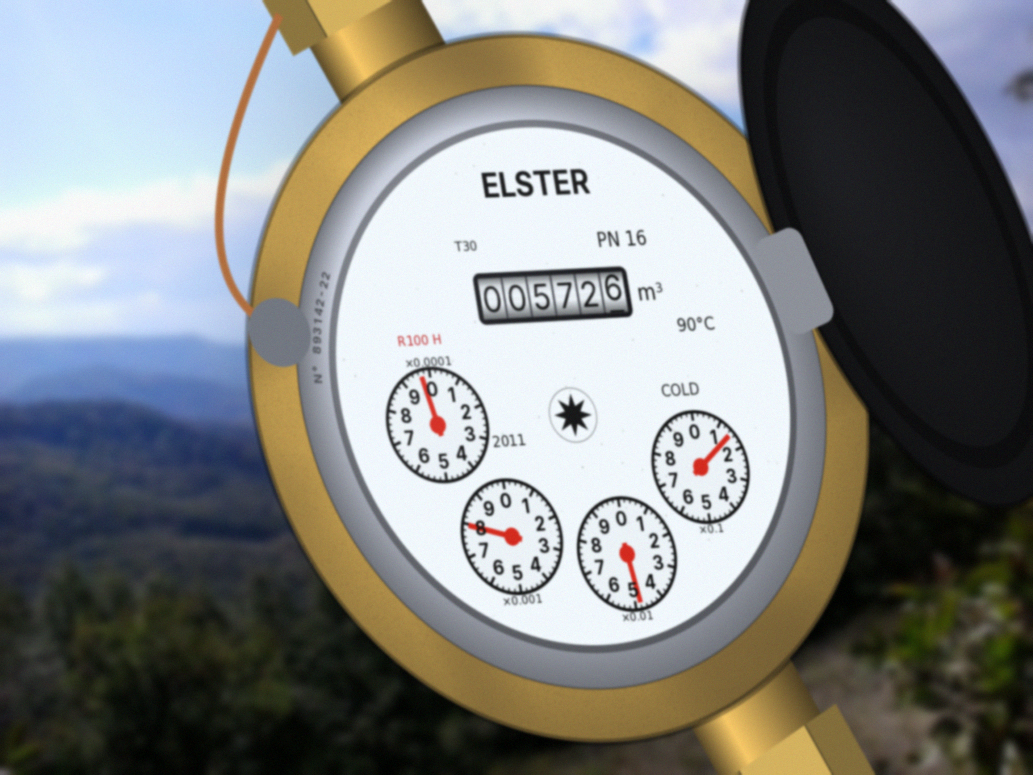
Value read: value=5726.1479 unit=m³
